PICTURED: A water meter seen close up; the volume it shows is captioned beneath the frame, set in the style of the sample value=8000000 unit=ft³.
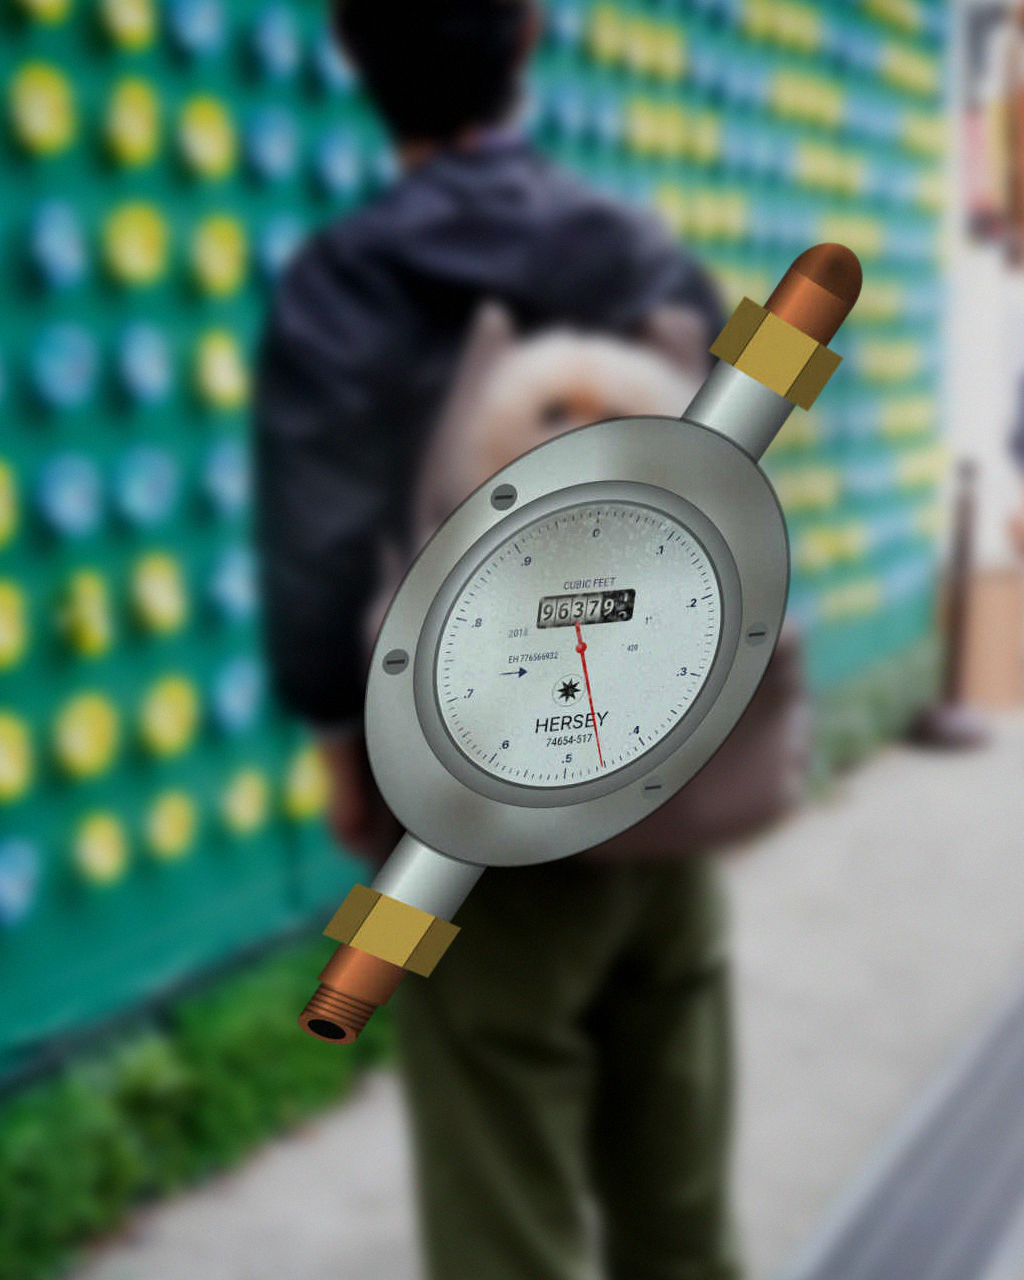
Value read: value=963791.45 unit=ft³
